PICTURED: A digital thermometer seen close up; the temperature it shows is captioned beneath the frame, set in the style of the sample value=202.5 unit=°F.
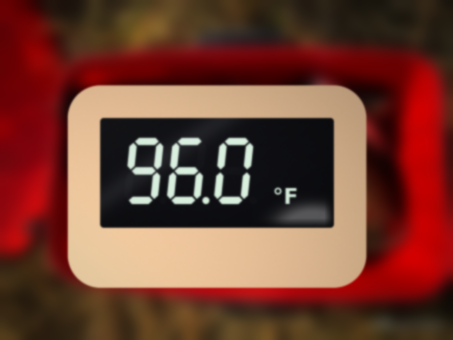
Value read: value=96.0 unit=°F
